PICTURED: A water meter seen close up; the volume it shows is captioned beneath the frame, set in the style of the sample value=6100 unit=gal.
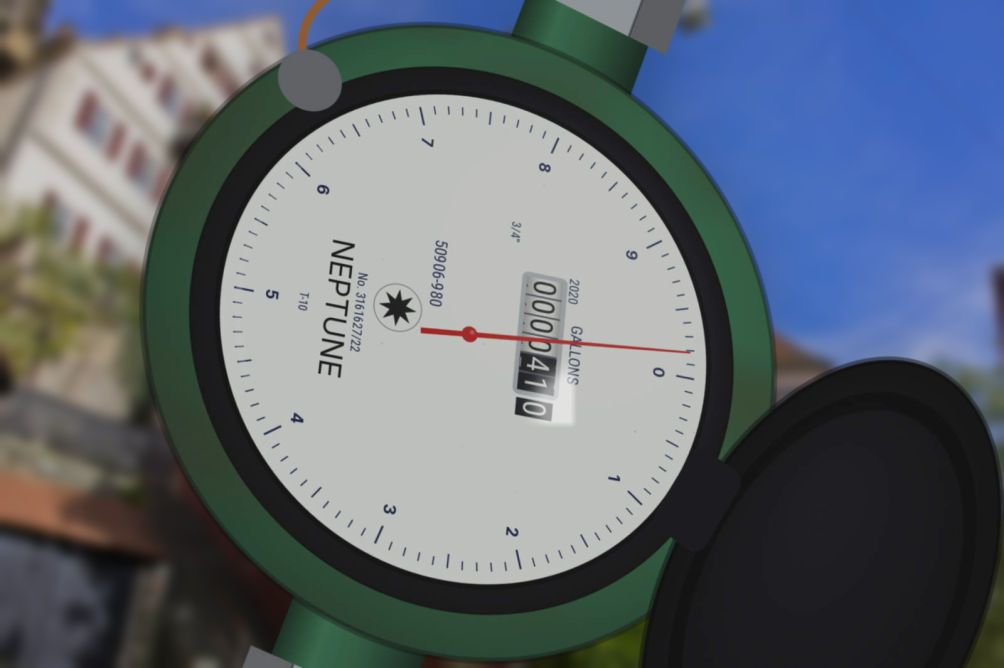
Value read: value=409.8 unit=gal
